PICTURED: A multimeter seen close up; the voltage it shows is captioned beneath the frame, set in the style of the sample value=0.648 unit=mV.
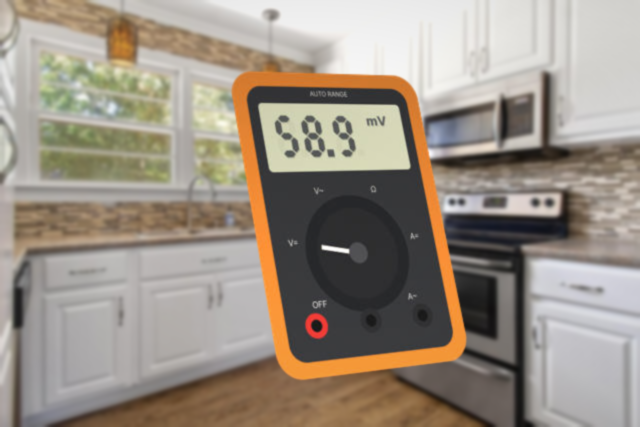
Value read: value=58.9 unit=mV
